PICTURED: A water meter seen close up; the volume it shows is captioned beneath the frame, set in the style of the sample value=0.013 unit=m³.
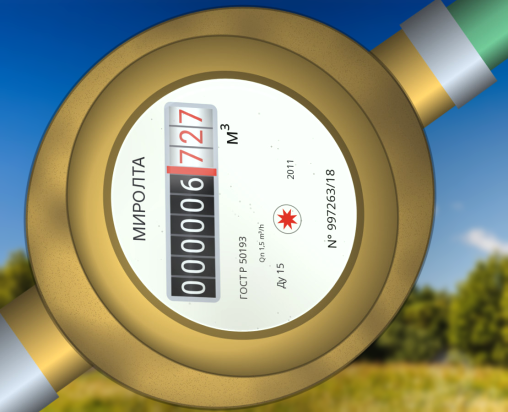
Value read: value=6.727 unit=m³
